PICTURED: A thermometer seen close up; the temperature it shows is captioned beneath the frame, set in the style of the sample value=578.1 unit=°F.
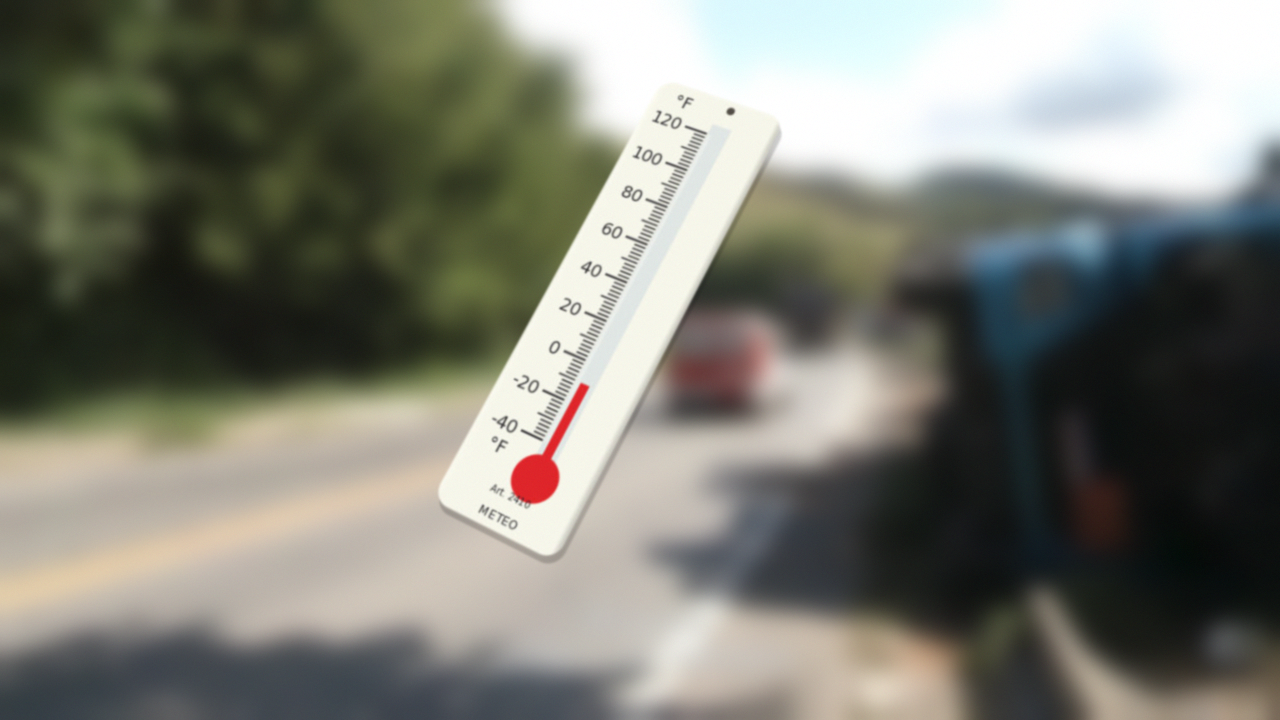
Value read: value=-10 unit=°F
